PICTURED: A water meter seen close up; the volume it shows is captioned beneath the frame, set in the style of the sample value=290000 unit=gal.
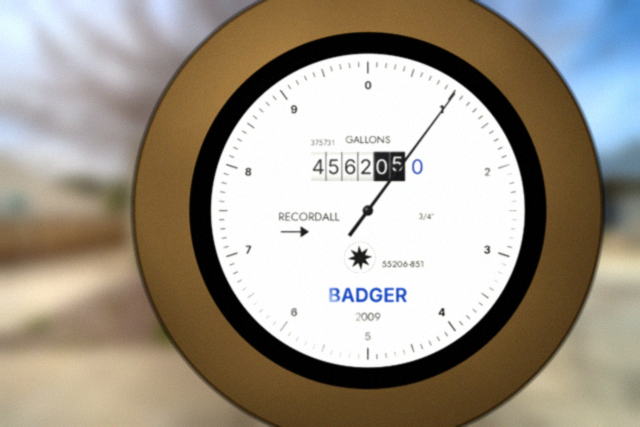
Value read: value=4562051.0 unit=gal
